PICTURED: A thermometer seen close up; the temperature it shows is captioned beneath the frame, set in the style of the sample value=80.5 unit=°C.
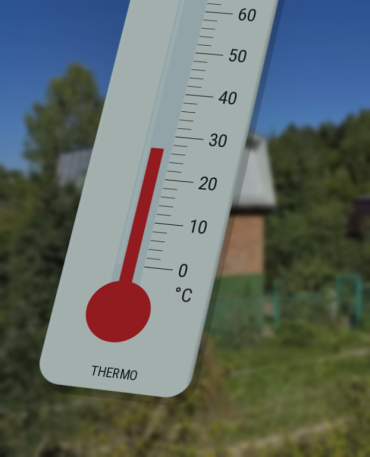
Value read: value=27 unit=°C
